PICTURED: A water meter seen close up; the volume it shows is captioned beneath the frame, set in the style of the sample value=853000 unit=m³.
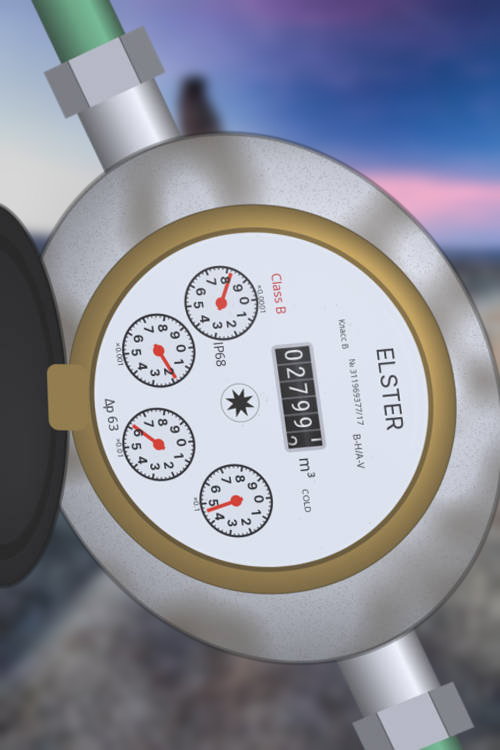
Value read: value=27991.4618 unit=m³
